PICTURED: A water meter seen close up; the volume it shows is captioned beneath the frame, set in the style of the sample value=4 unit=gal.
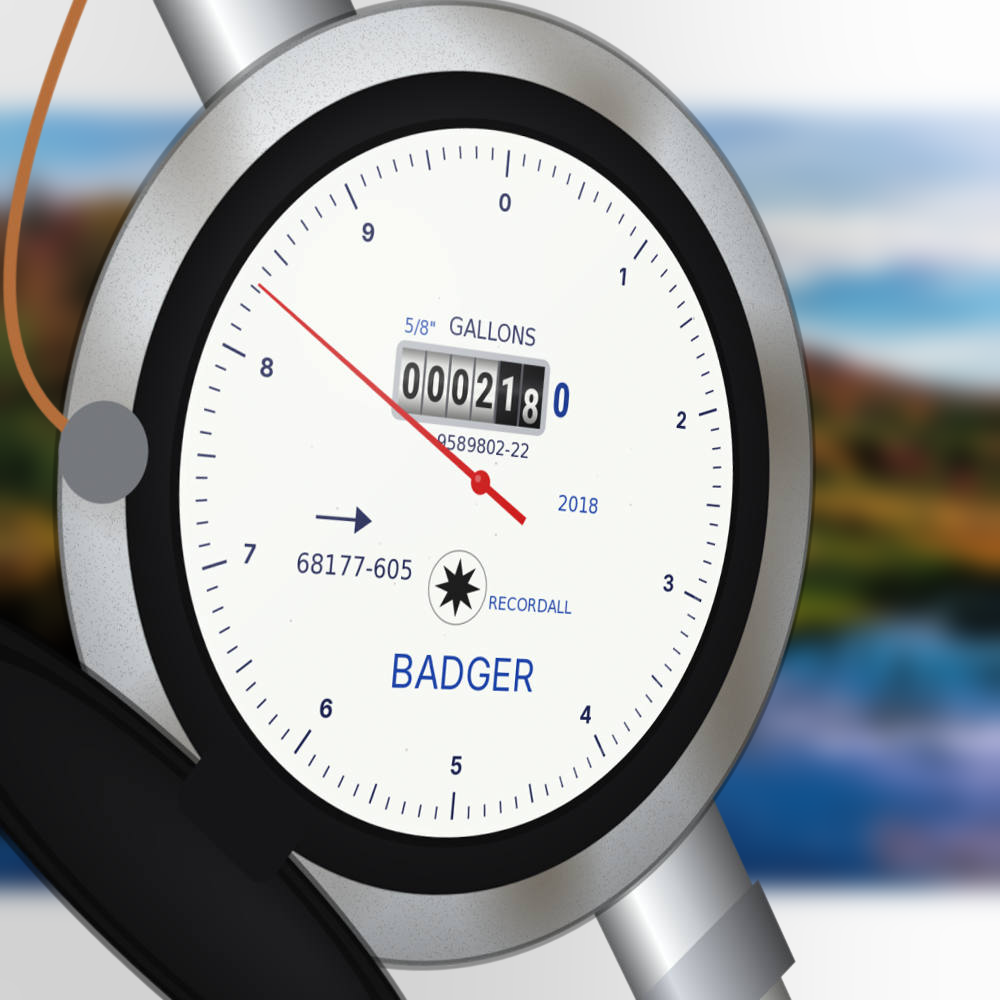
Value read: value=2178.3 unit=gal
